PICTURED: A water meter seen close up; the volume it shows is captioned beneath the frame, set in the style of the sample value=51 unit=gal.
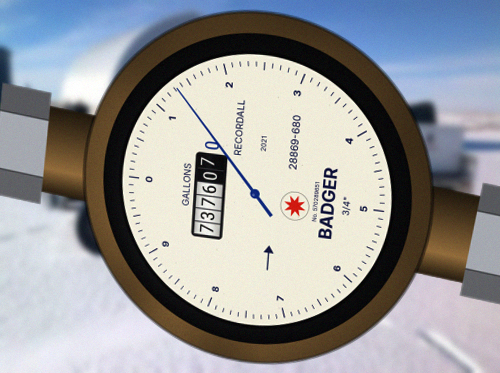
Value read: value=7376071.3 unit=gal
